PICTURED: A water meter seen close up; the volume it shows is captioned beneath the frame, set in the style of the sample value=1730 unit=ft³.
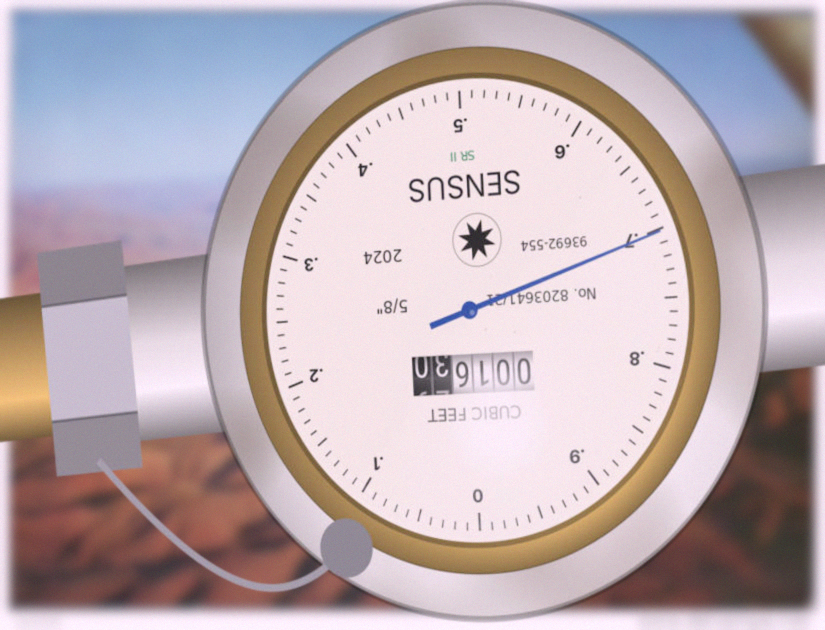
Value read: value=1629.70 unit=ft³
